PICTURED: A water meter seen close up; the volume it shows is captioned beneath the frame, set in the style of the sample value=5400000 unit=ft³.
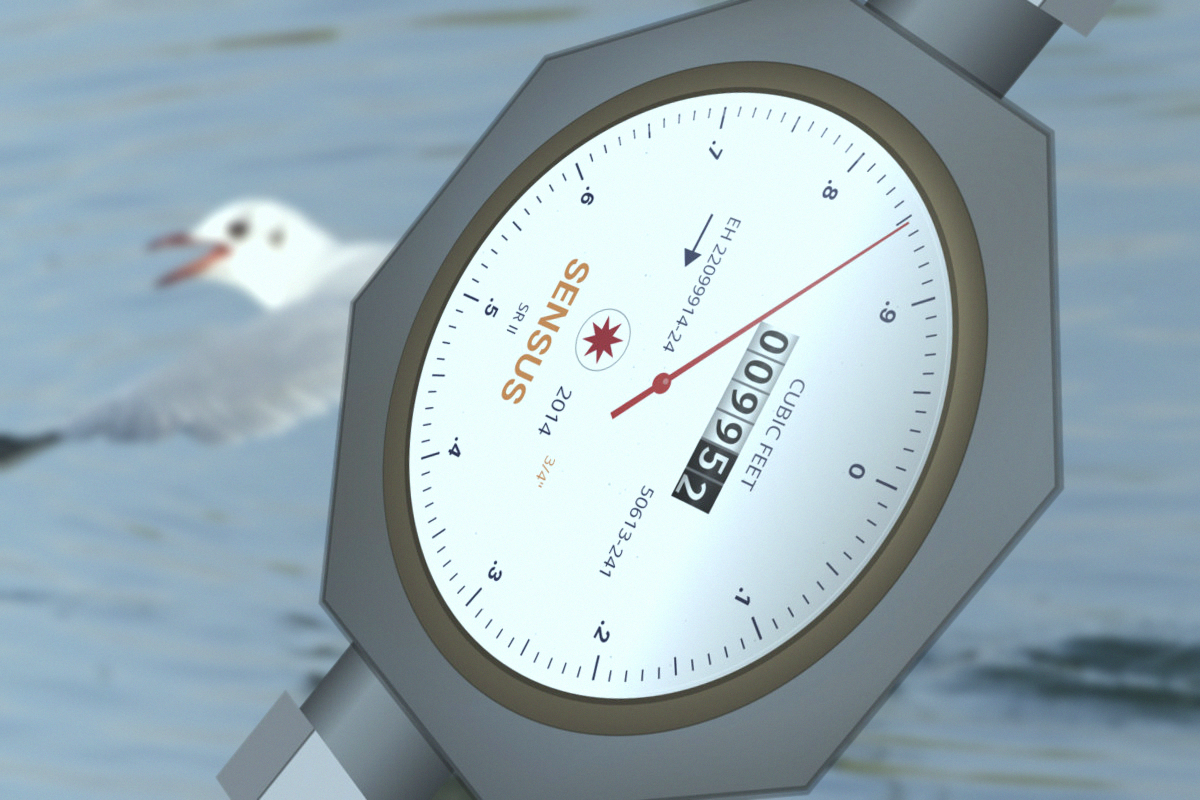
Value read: value=9951.85 unit=ft³
